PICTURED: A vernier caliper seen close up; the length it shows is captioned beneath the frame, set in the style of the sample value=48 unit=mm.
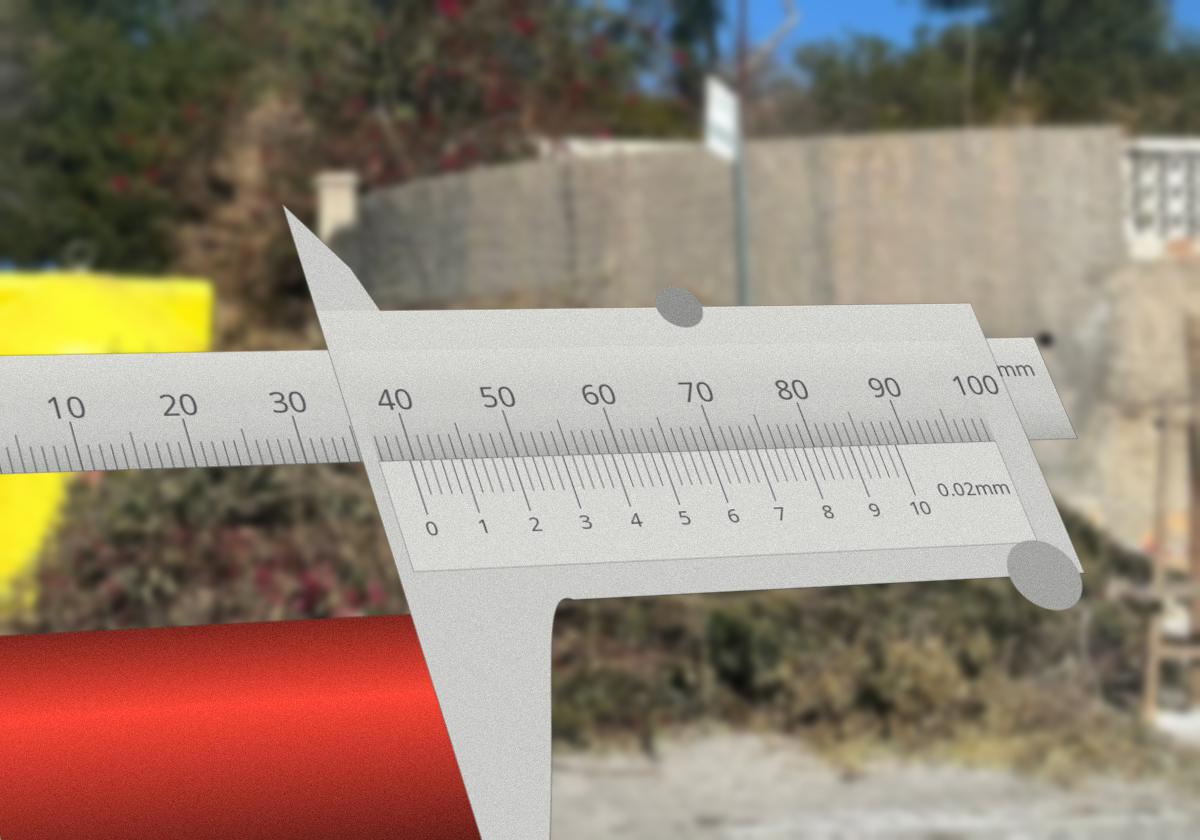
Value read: value=39.6 unit=mm
